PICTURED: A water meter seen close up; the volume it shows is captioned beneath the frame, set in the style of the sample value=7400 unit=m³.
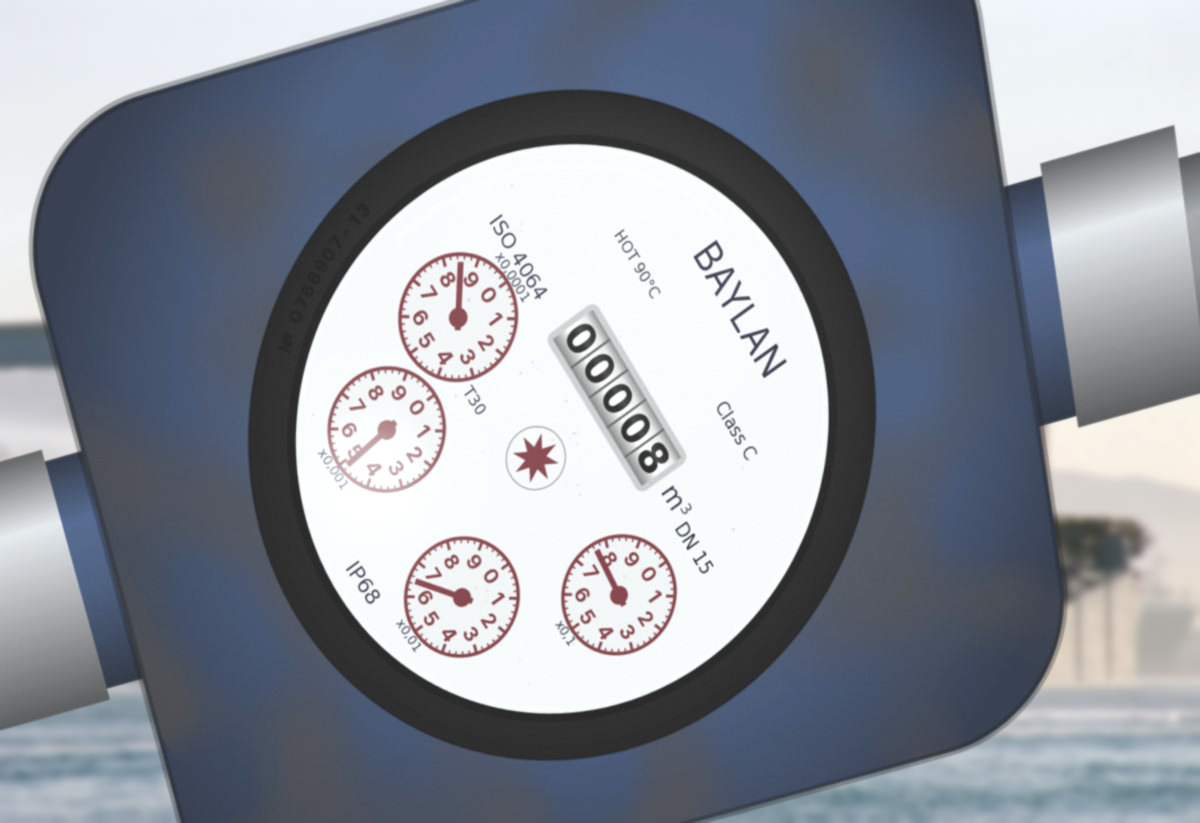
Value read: value=8.7648 unit=m³
